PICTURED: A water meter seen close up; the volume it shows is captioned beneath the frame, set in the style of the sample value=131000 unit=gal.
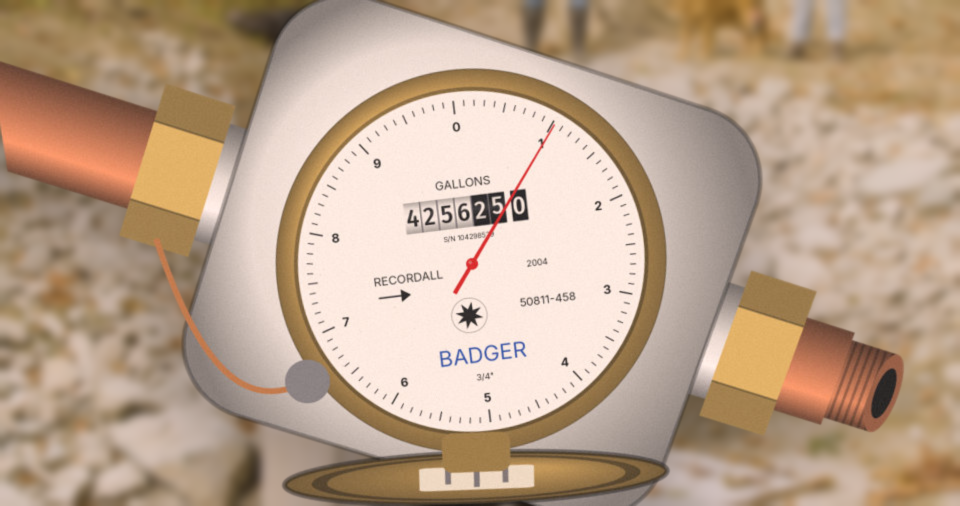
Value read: value=4256251.0 unit=gal
